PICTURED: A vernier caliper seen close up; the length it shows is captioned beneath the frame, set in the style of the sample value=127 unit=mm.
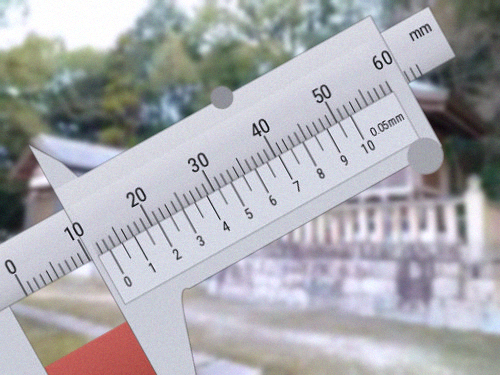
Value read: value=13.2 unit=mm
